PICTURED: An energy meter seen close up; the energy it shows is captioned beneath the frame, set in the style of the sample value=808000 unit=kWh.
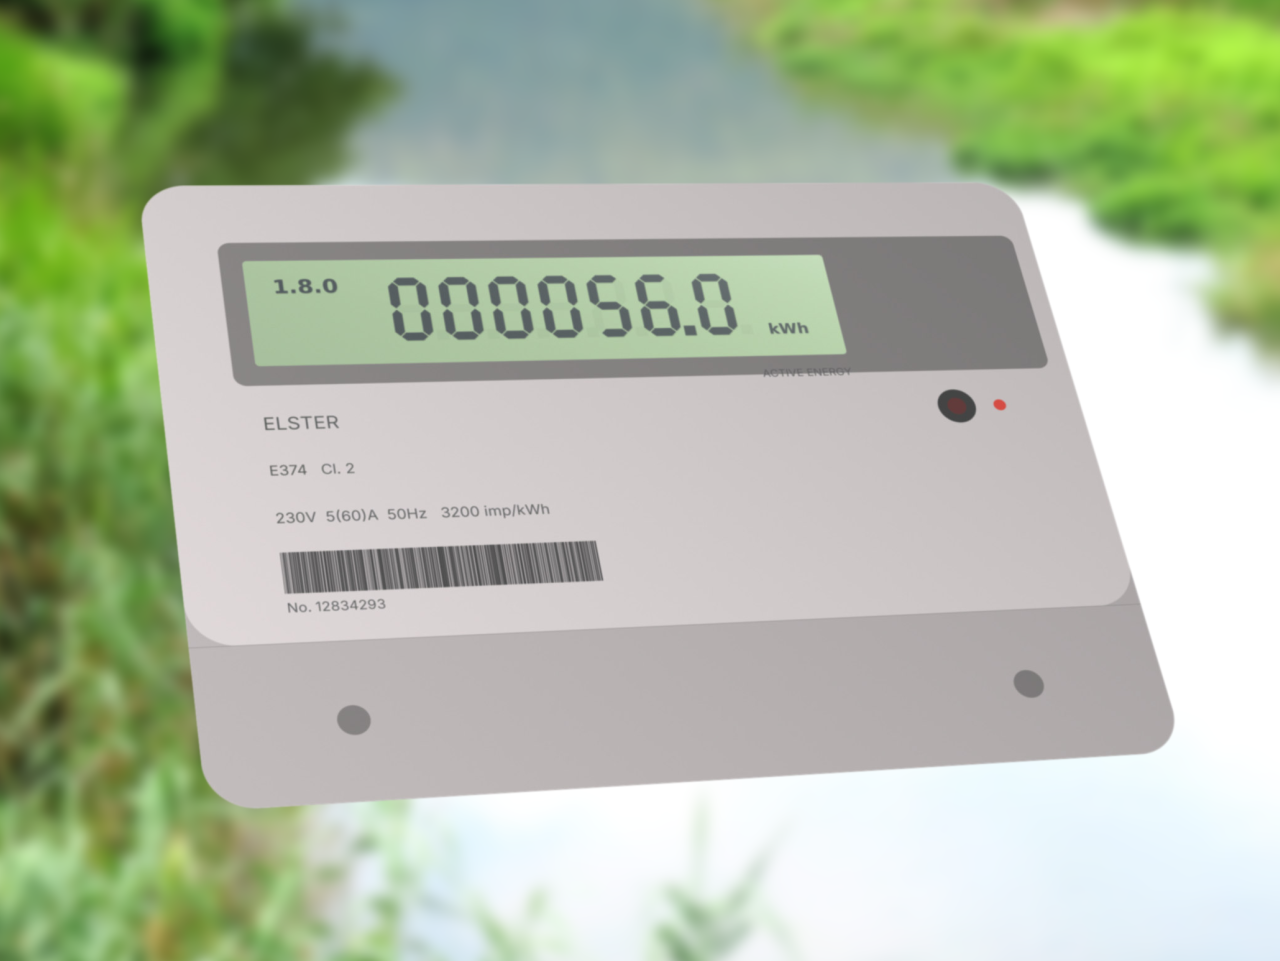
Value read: value=56.0 unit=kWh
